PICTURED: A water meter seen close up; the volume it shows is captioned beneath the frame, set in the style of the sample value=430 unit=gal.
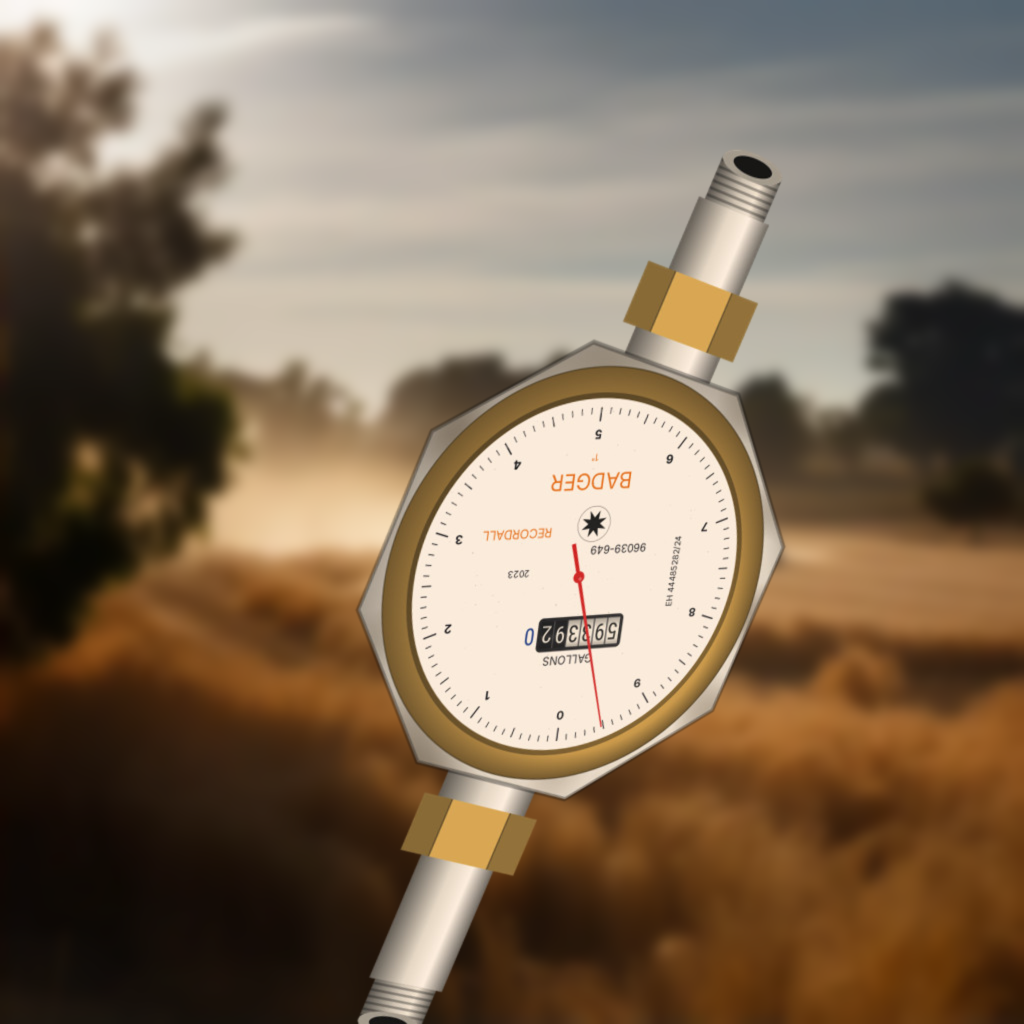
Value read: value=5933919.5 unit=gal
